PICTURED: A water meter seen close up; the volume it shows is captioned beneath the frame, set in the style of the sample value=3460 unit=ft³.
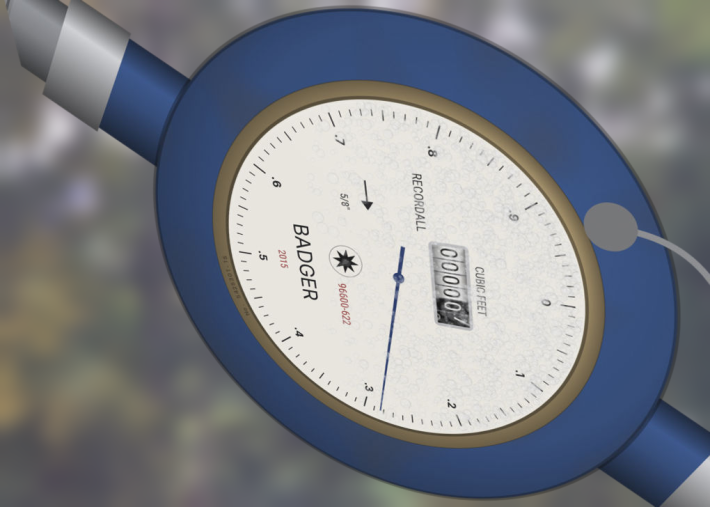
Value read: value=7.28 unit=ft³
